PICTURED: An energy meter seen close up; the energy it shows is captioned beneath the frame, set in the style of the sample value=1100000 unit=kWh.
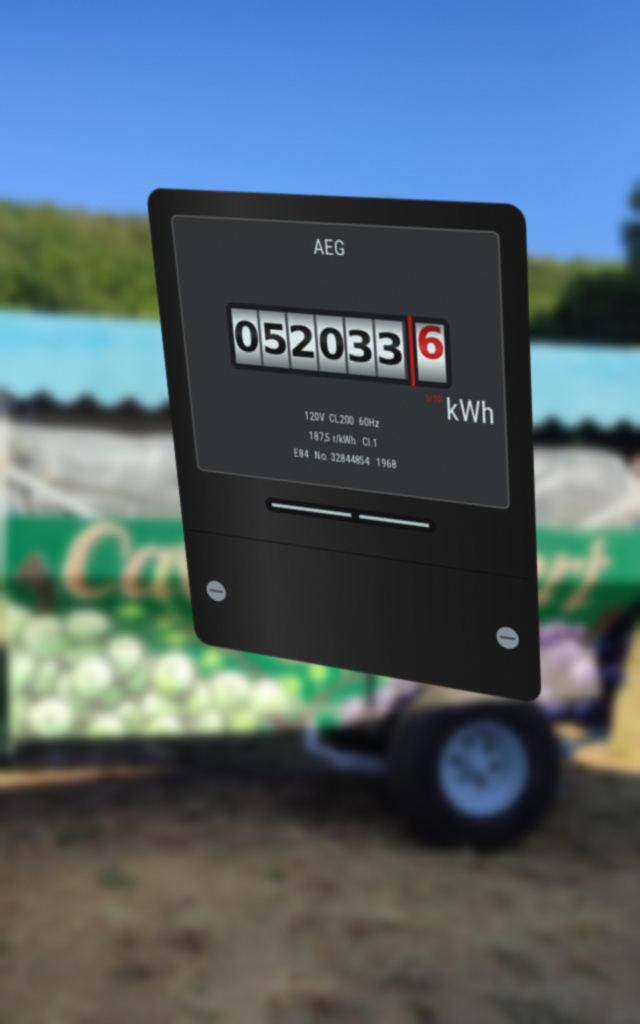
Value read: value=52033.6 unit=kWh
